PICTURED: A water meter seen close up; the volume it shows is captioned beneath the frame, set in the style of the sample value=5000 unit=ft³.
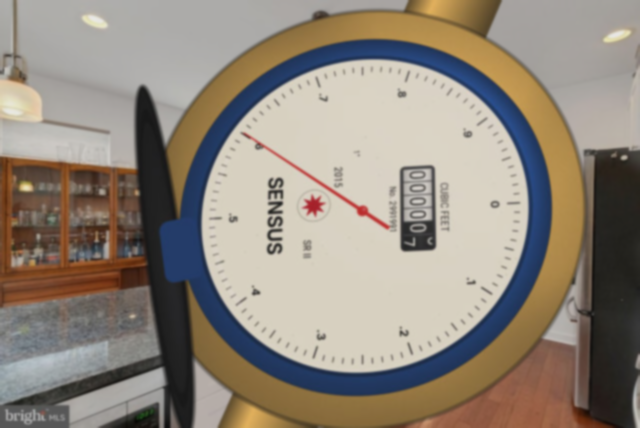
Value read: value=6.60 unit=ft³
